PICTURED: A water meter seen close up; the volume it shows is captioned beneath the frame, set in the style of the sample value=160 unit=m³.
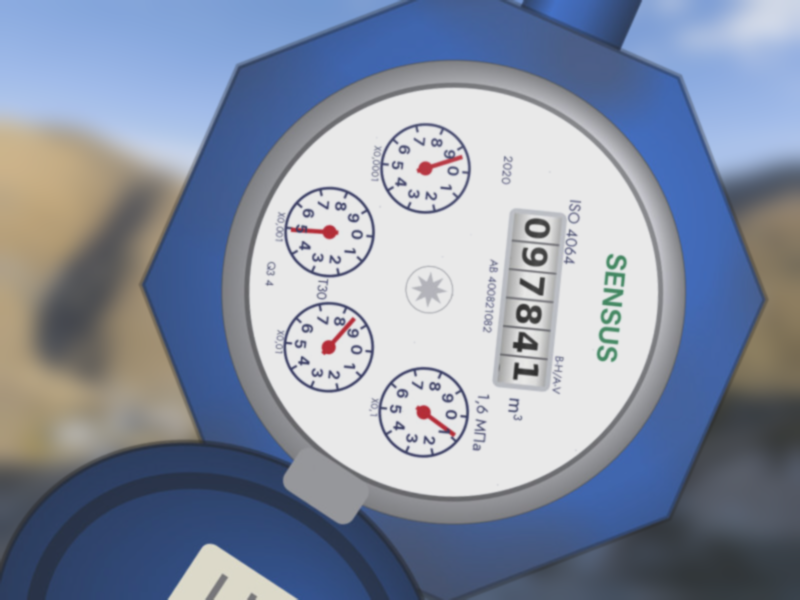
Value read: value=97841.0849 unit=m³
